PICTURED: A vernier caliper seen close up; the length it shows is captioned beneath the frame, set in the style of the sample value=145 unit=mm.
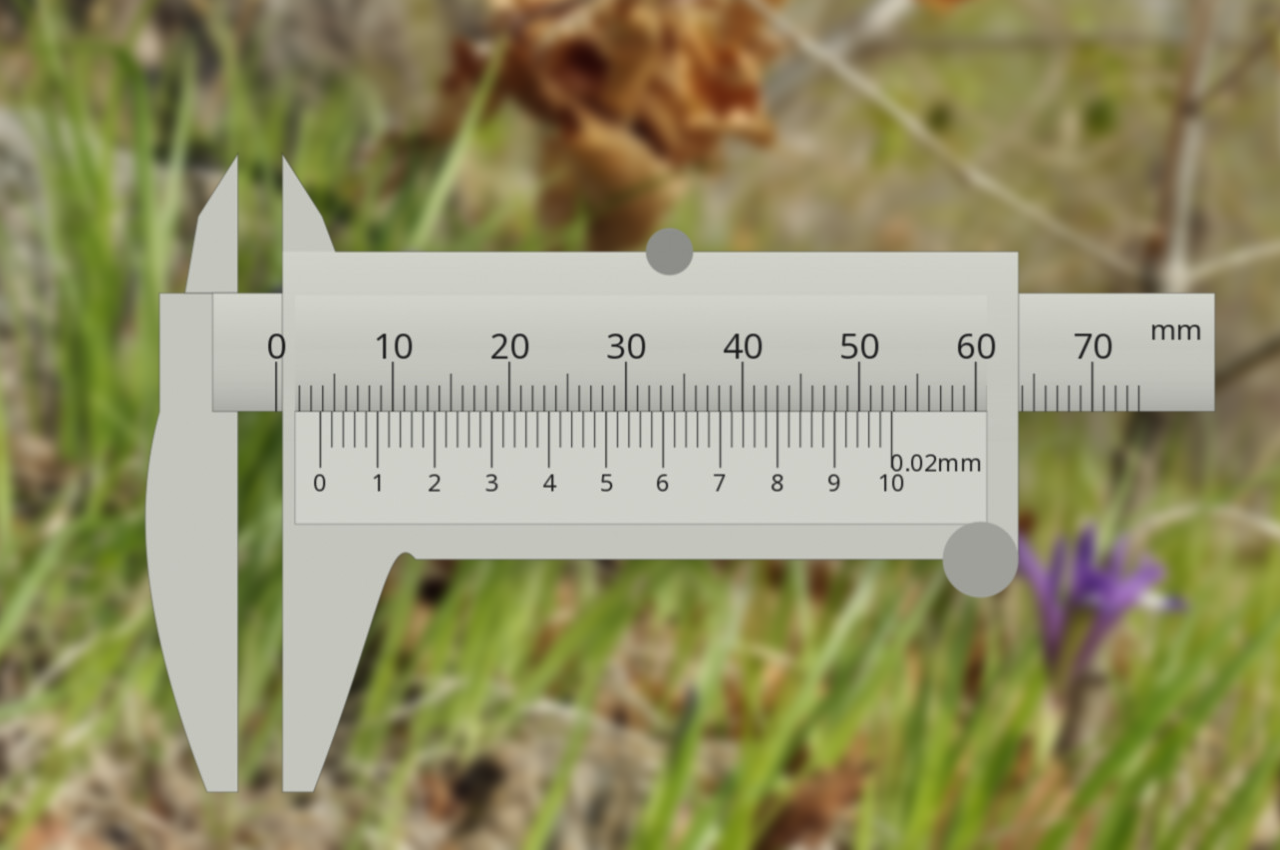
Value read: value=3.8 unit=mm
